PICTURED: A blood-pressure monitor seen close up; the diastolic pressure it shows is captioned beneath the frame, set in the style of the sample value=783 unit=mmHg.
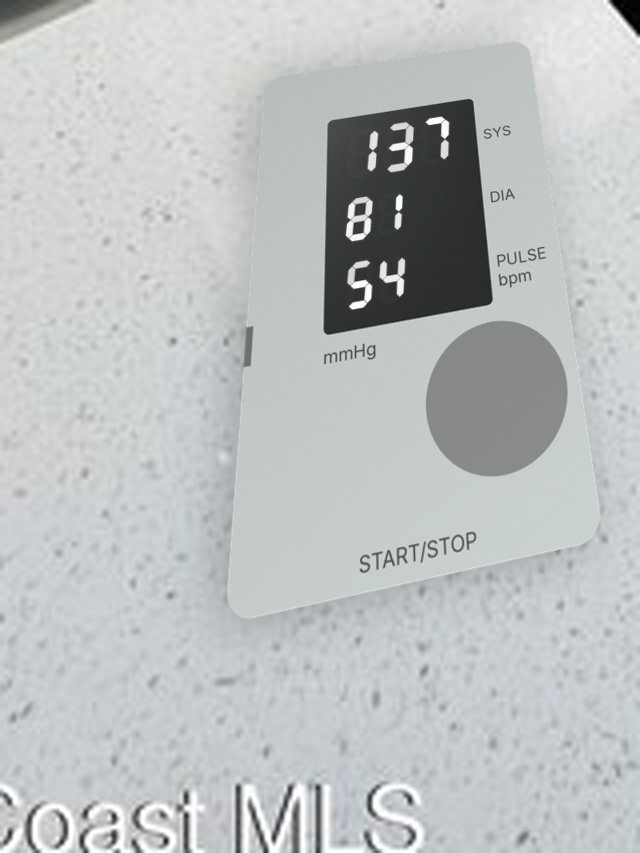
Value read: value=81 unit=mmHg
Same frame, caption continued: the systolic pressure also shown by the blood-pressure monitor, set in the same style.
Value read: value=137 unit=mmHg
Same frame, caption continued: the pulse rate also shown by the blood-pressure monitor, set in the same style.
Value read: value=54 unit=bpm
